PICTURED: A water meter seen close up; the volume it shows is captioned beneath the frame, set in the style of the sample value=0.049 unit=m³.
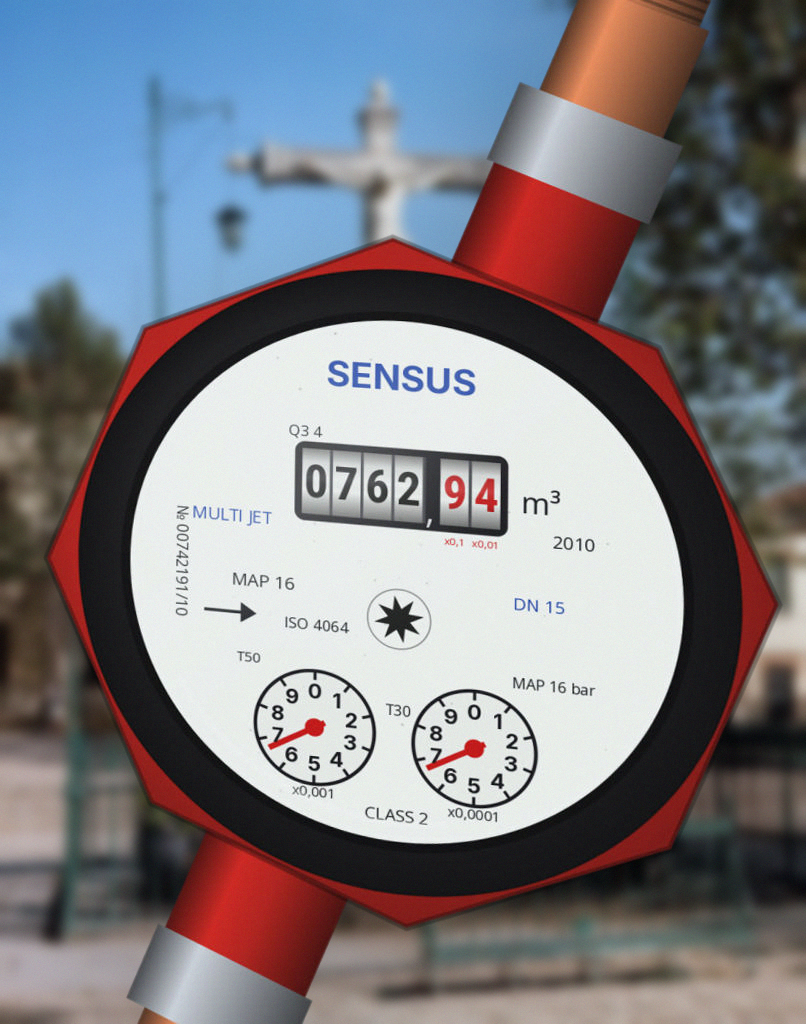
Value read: value=762.9466 unit=m³
